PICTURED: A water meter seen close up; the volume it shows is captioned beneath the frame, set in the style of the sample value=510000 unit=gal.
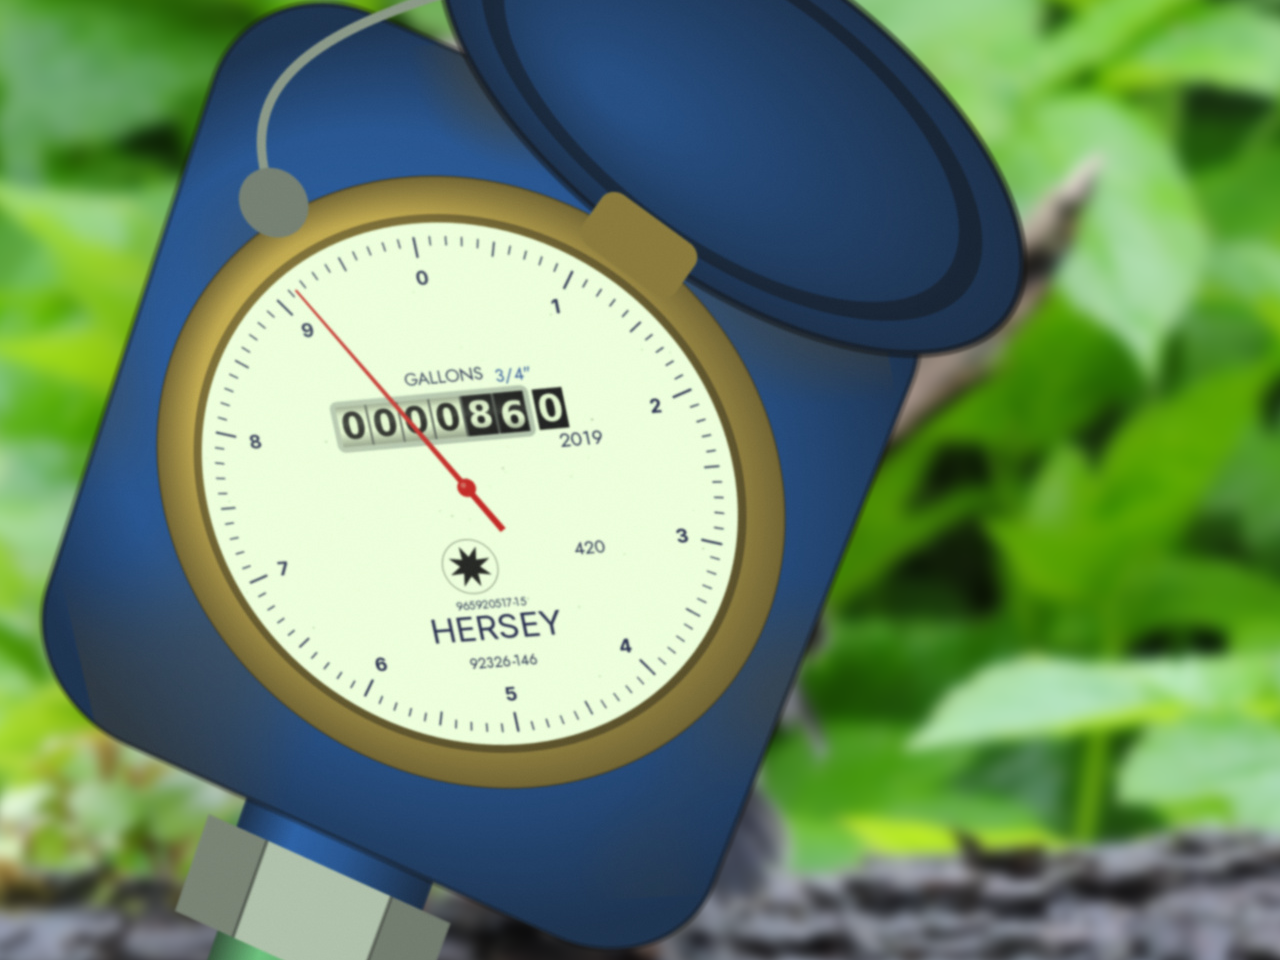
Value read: value=859.1 unit=gal
